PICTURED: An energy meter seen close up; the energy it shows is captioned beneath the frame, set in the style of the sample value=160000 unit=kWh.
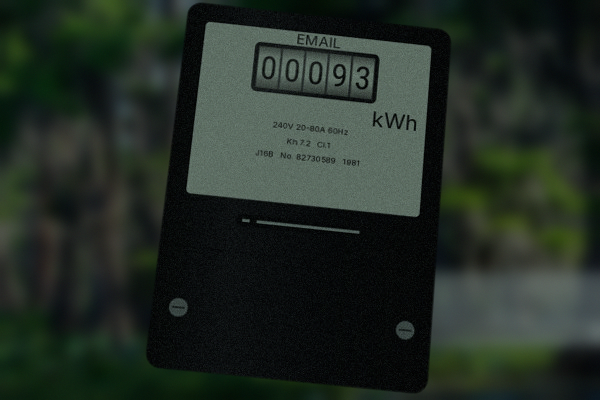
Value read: value=93 unit=kWh
